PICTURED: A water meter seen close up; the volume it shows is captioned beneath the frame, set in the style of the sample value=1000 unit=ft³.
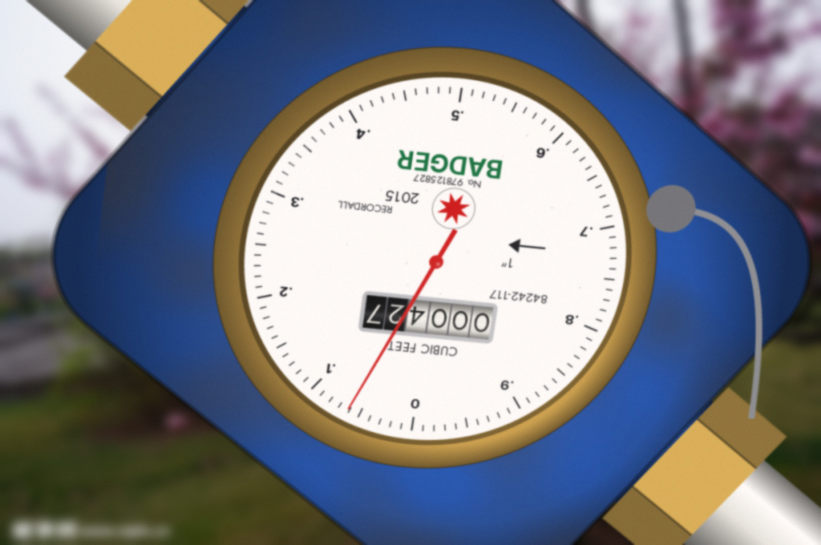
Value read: value=427.06 unit=ft³
